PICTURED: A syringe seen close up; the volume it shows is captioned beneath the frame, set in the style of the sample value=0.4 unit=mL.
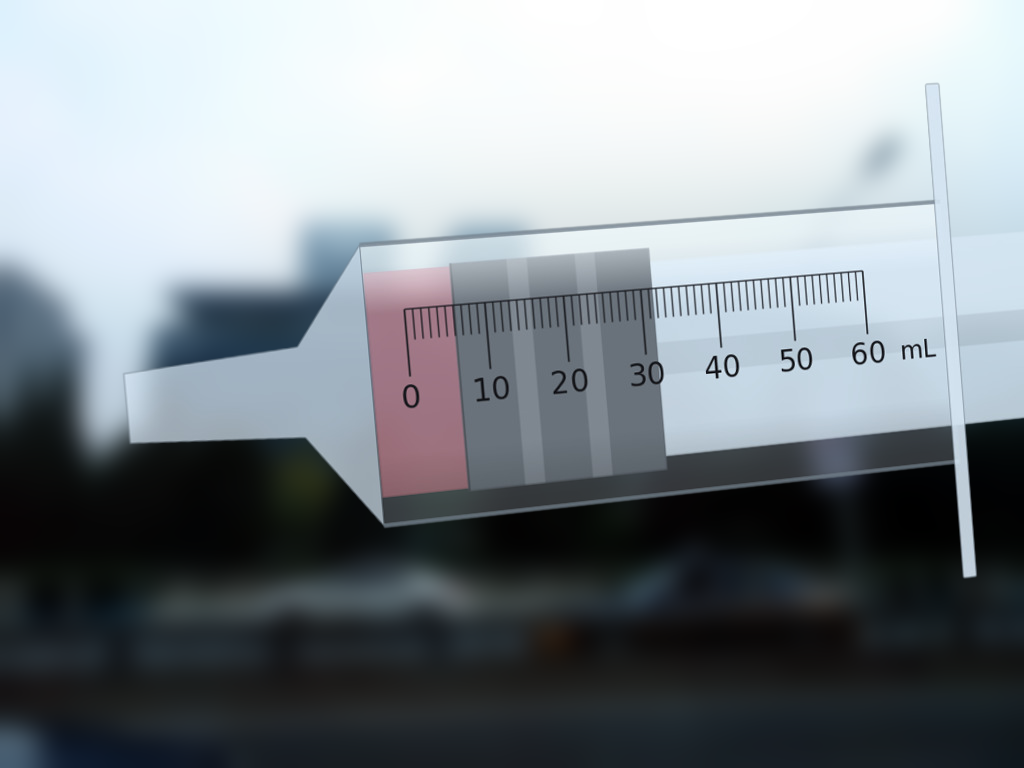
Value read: value=6 unit=mL
